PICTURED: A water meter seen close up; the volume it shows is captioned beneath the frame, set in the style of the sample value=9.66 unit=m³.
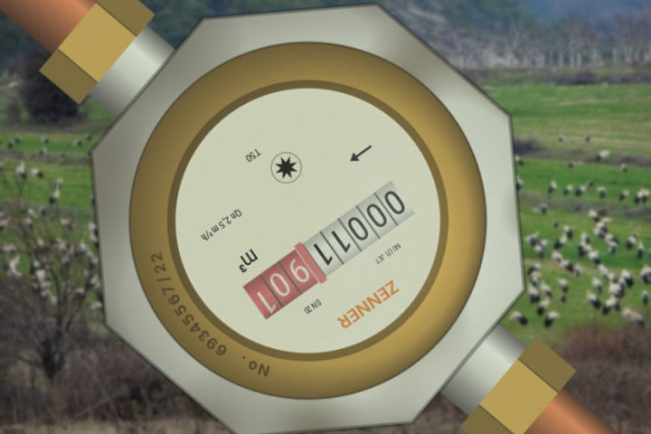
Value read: value=11.901 unit=m³
